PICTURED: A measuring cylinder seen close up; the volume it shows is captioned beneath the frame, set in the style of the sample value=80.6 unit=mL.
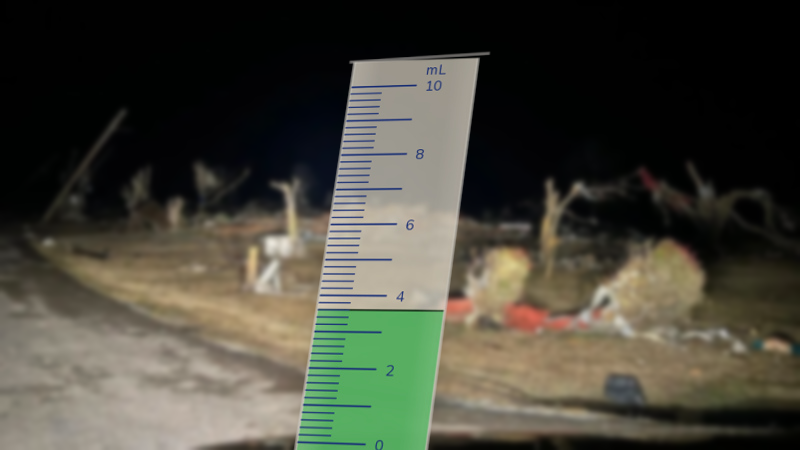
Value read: value=3.6 unit=mL
